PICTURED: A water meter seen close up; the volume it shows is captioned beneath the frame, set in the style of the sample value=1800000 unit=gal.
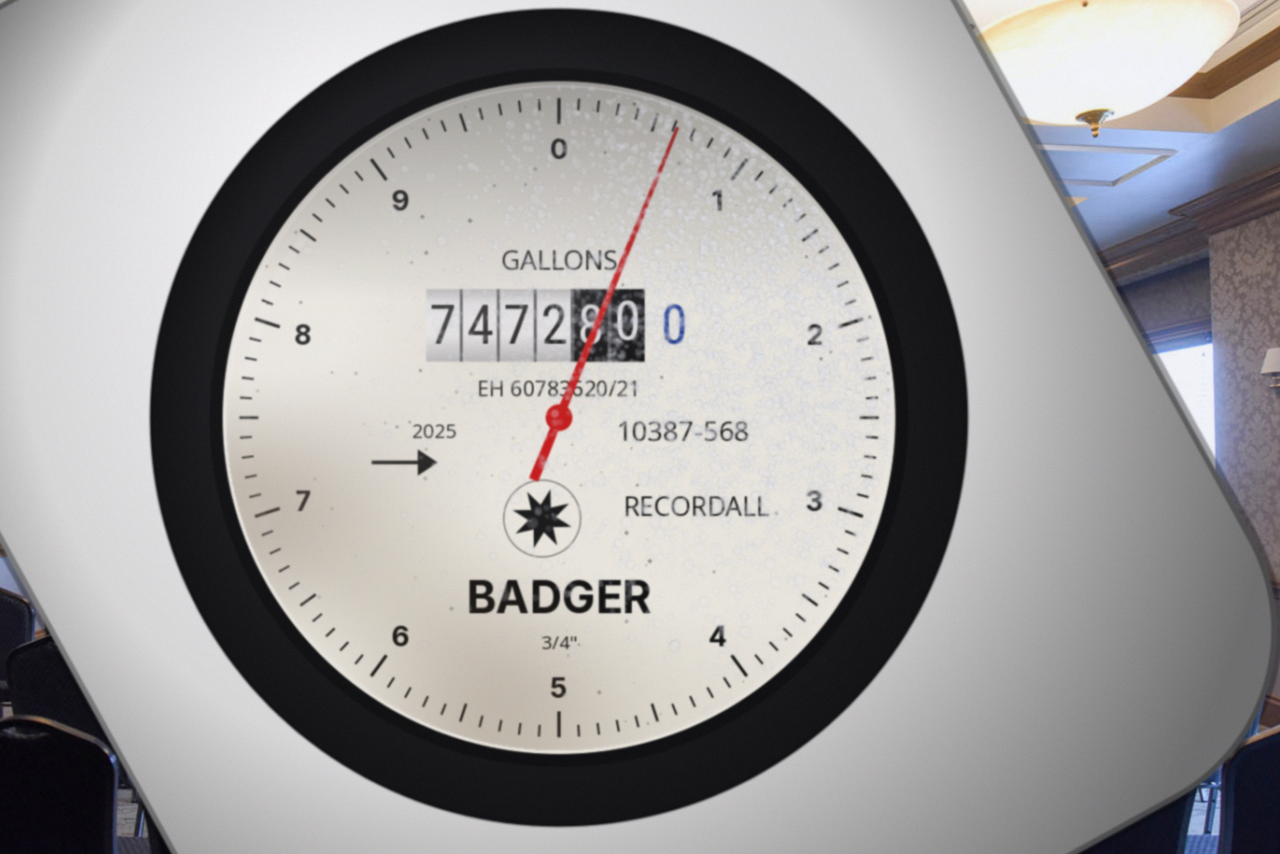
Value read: value=7472800.6 unit=gal
